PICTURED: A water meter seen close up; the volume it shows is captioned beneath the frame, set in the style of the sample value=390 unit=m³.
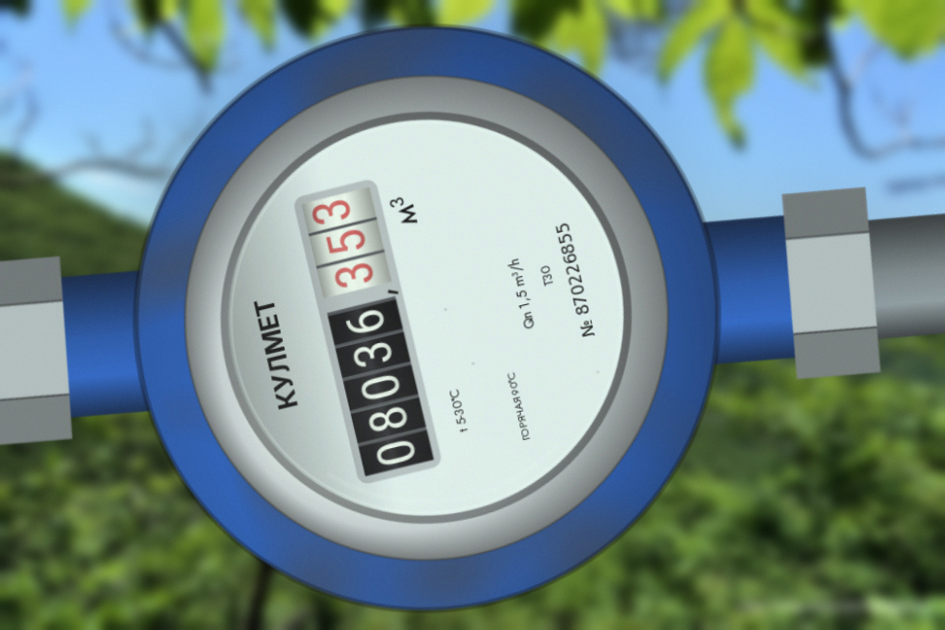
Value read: value=8036.353 unit=m³
